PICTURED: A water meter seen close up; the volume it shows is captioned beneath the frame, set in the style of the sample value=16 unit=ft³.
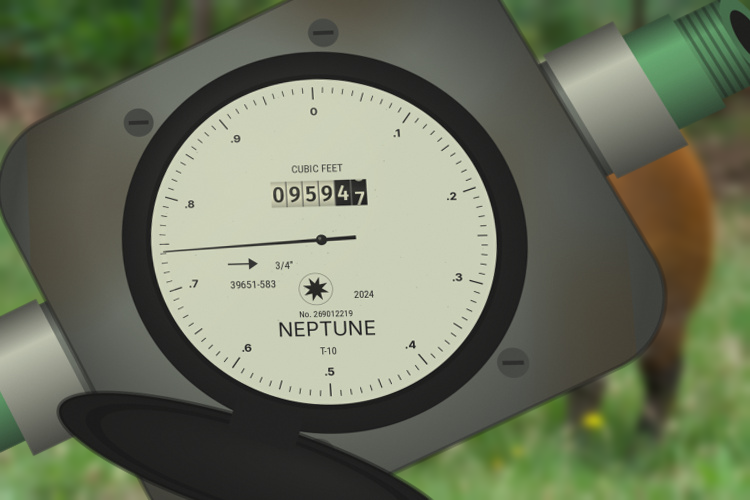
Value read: value=95946.74 unit=ft³
